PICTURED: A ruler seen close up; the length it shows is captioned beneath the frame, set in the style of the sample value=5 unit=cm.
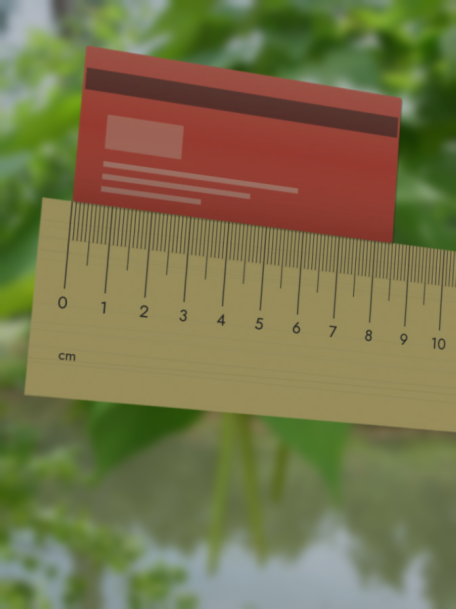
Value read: value=8.5 unit=cm
